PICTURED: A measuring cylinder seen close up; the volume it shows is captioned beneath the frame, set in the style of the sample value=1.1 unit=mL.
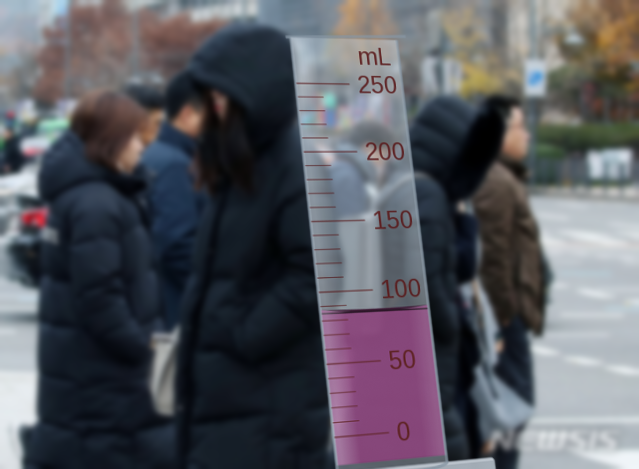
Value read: value=85 unit=mL
